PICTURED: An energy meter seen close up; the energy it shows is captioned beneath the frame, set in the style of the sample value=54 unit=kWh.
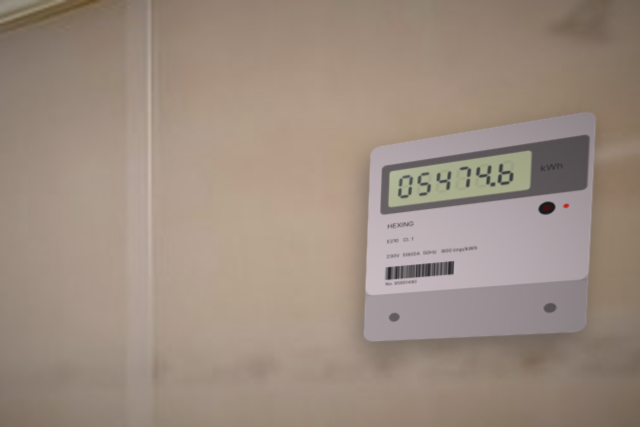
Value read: value=5474.6 unit=kWh
